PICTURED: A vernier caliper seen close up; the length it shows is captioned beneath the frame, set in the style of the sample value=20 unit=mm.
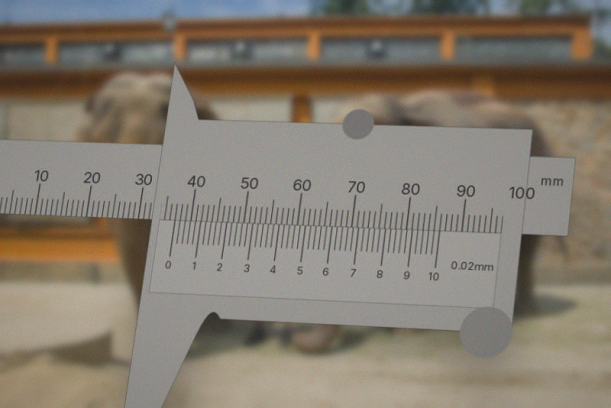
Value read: value=37.0 unit=mm
